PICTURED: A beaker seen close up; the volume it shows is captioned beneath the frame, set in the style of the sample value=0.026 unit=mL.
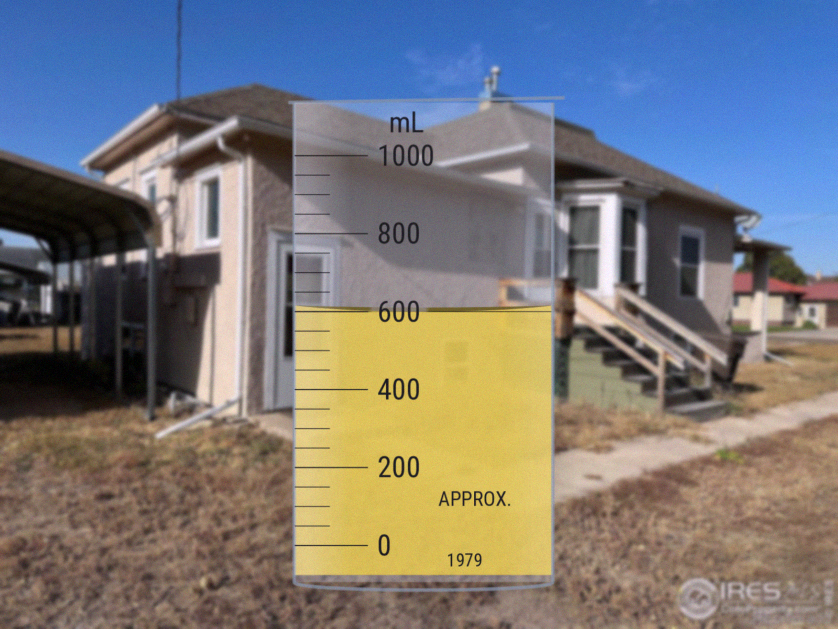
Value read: value=600 unit=mL
